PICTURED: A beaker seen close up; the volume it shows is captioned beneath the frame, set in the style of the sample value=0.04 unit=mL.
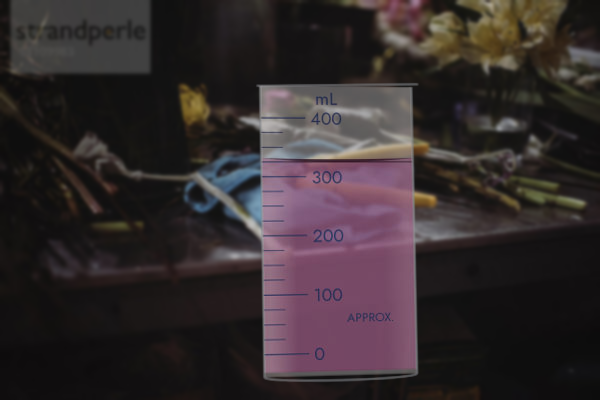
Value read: value=325 unit=mL
